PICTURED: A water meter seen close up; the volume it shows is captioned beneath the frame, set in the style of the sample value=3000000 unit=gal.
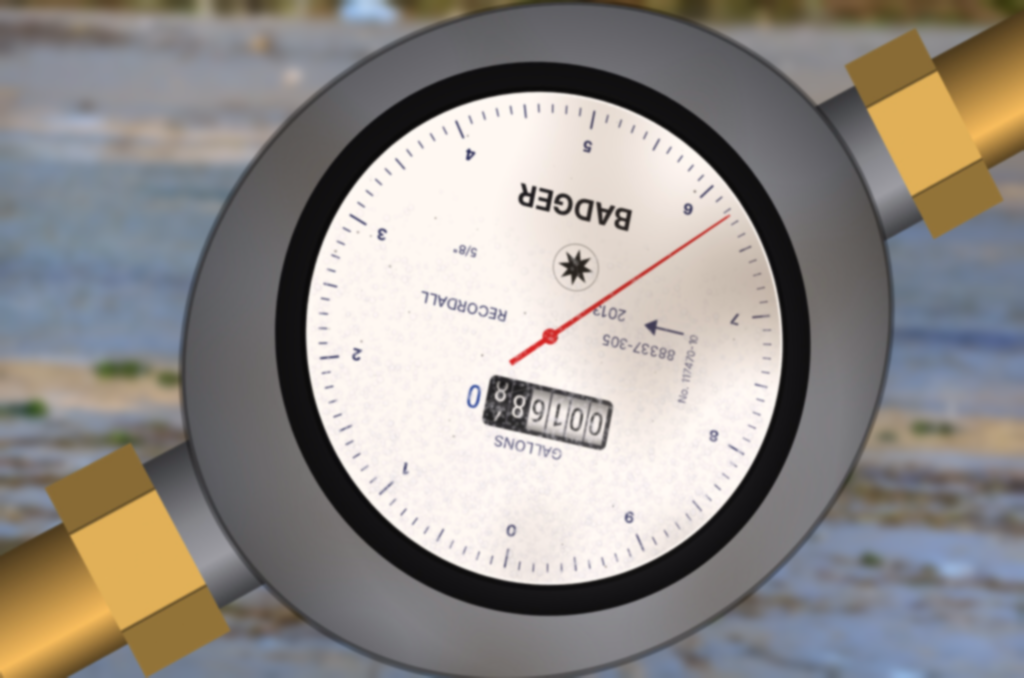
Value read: value=16876.2 unit=gal
